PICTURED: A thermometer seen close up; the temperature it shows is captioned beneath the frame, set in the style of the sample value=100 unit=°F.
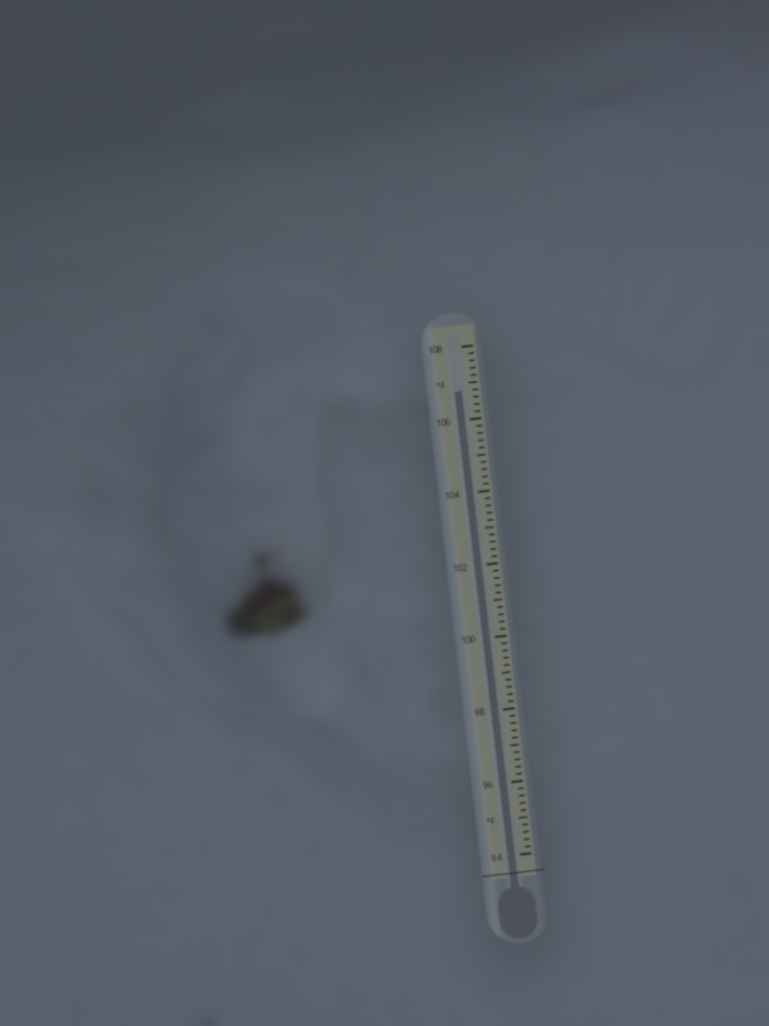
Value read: value=106.8 unit=°F
